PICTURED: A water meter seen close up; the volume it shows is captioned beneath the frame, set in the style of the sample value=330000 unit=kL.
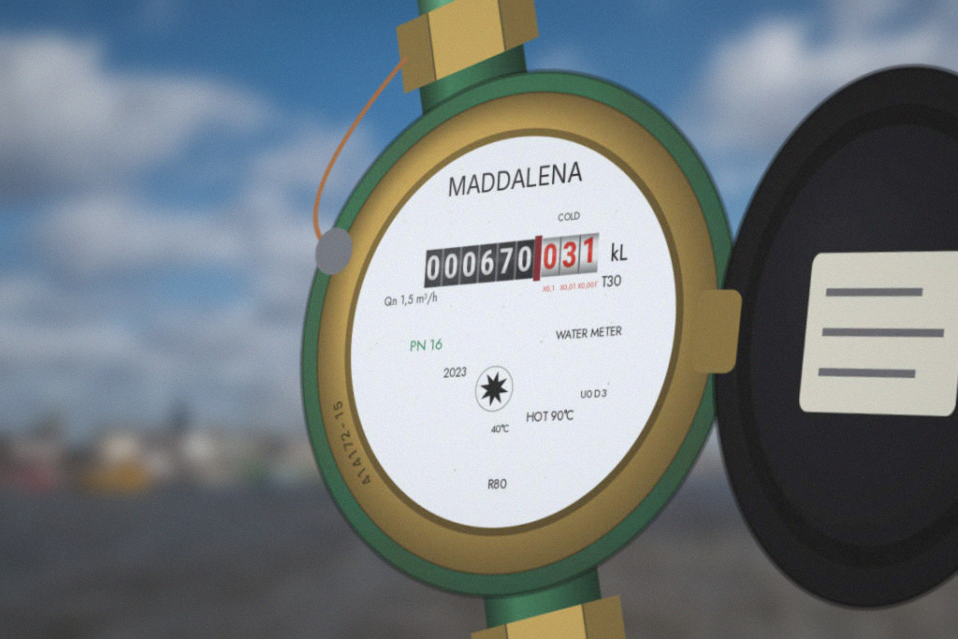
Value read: value=670.031 unit=kL
